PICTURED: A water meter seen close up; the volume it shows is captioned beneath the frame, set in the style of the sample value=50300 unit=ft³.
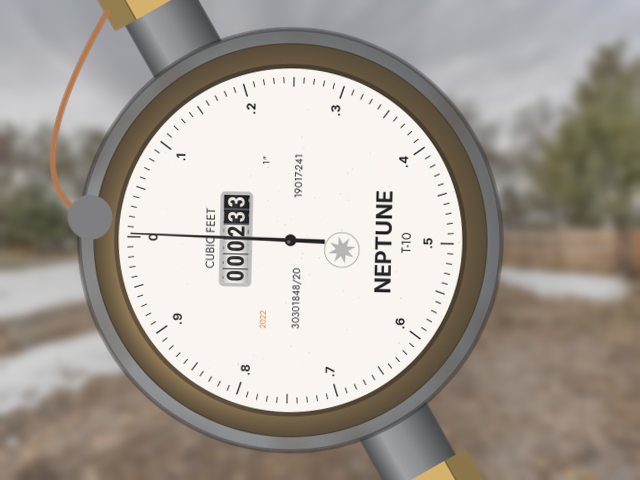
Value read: value=233.00 unit=ft³
